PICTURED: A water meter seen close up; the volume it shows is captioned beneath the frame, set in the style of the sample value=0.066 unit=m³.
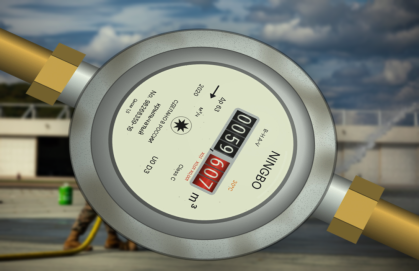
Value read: value=59.607 unit=m³
